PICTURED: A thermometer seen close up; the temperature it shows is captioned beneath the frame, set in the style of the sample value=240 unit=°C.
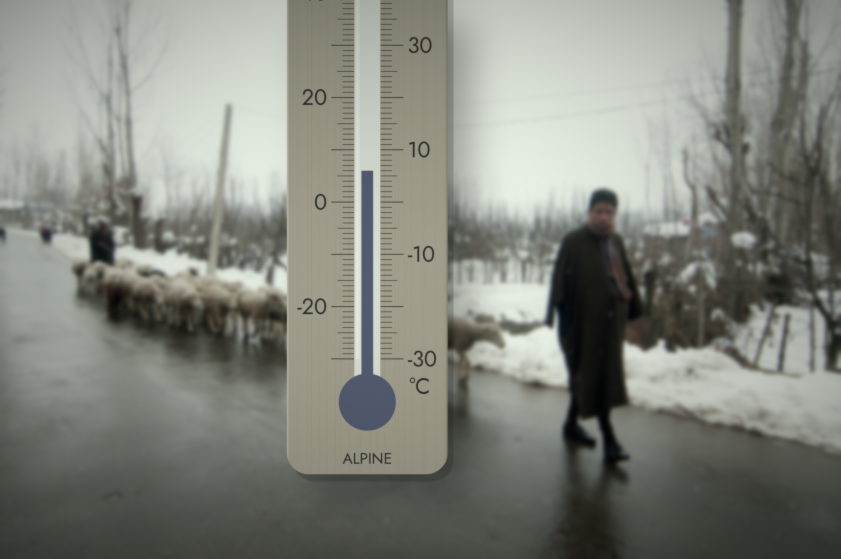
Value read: value=6 unit=°C
